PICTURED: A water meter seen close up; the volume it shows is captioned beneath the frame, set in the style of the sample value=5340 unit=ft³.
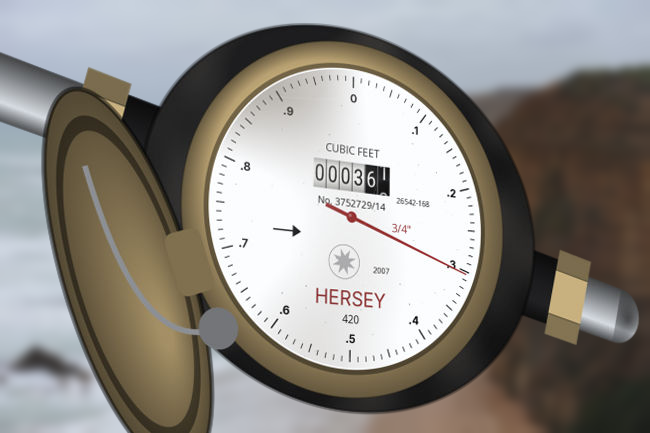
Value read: value=361.30 unit=ft³
